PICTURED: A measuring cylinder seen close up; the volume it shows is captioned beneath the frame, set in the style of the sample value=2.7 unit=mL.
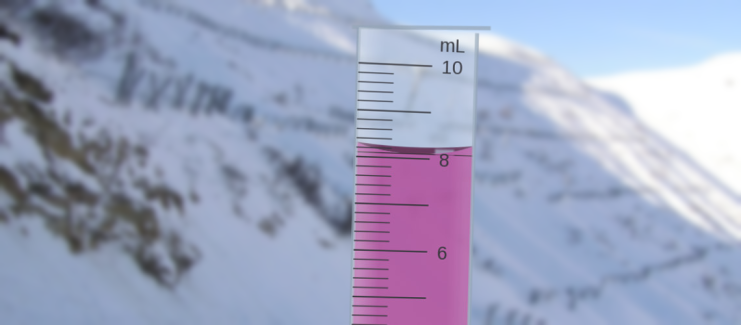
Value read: value=8.1 unit=mL
